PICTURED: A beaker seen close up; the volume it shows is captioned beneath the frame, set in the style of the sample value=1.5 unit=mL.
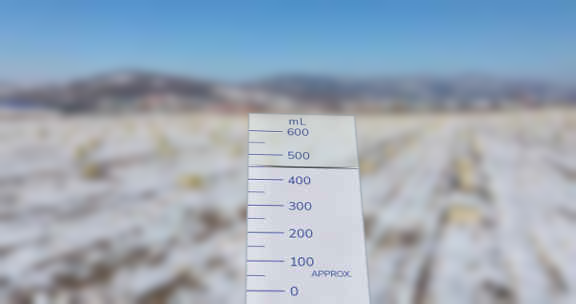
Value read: value=450 unit=mL
